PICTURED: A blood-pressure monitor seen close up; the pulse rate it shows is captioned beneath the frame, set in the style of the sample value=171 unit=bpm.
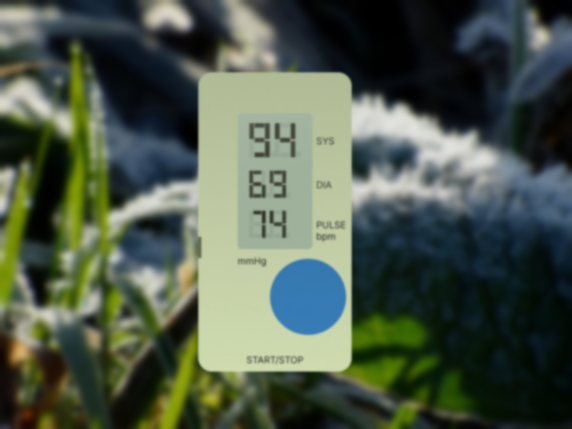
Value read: value=74 unit=bpm
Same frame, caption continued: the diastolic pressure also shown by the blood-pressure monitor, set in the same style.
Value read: value=69 unit=mmHg
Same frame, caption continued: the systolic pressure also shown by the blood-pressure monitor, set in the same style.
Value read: value=94 unit=mmHg
